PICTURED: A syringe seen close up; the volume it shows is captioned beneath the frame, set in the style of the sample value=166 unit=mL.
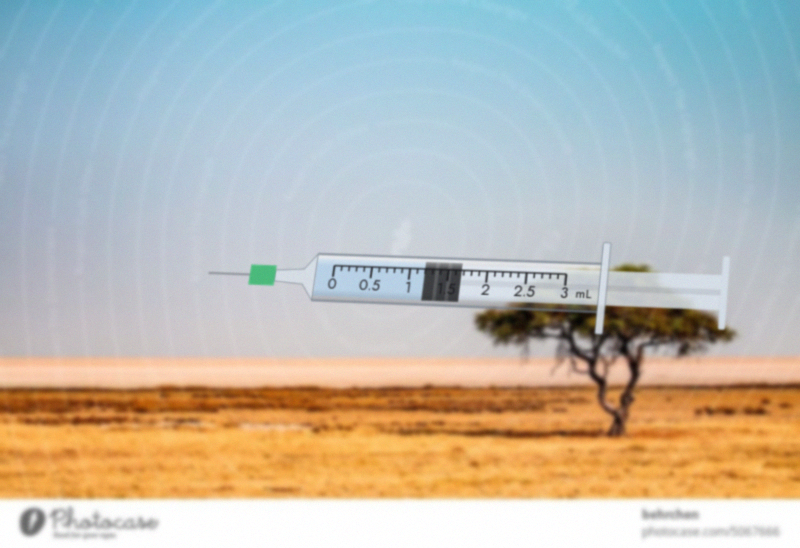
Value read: value=1.2 unit=mL
